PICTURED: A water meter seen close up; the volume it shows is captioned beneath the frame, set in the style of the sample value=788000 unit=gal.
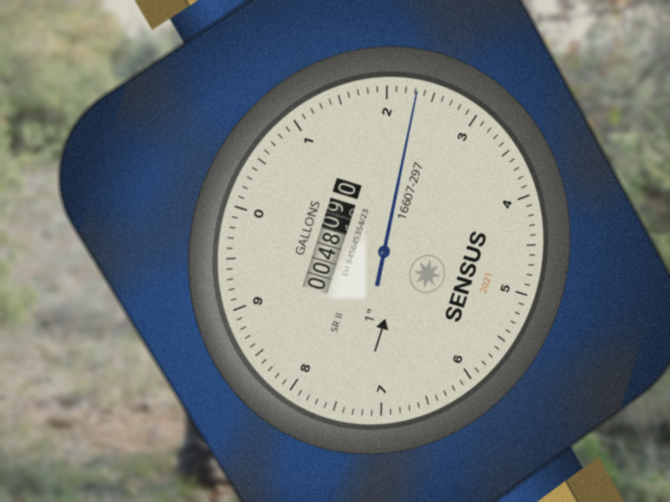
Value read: value=48092.3 unit=gal
